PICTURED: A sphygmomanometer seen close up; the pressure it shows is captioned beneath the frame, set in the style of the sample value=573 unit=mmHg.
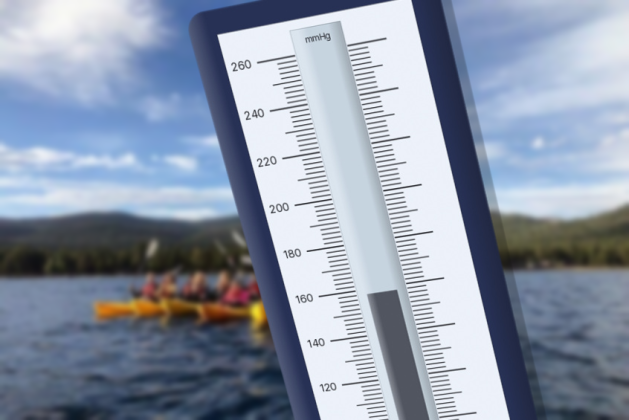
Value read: value=158 unit=mmHg
